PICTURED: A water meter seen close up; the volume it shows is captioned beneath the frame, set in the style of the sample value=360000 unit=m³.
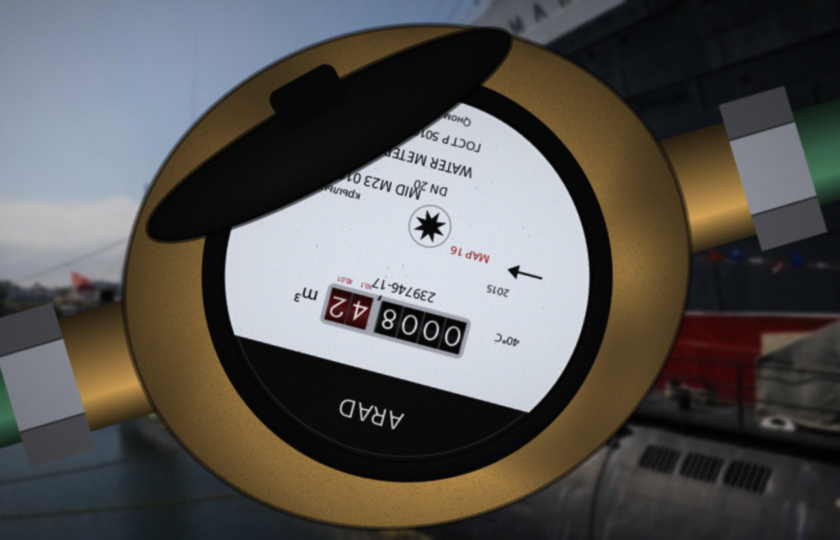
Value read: value=8.42 unit=m³
